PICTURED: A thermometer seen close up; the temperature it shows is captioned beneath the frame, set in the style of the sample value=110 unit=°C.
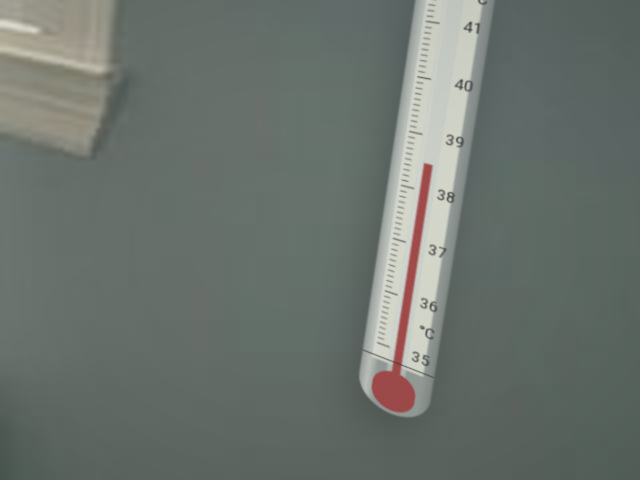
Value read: value=38.5 unit=°C
